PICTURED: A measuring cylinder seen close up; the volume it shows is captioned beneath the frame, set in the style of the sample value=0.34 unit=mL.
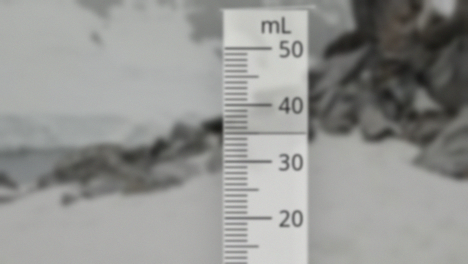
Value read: value=35 unit=mL
